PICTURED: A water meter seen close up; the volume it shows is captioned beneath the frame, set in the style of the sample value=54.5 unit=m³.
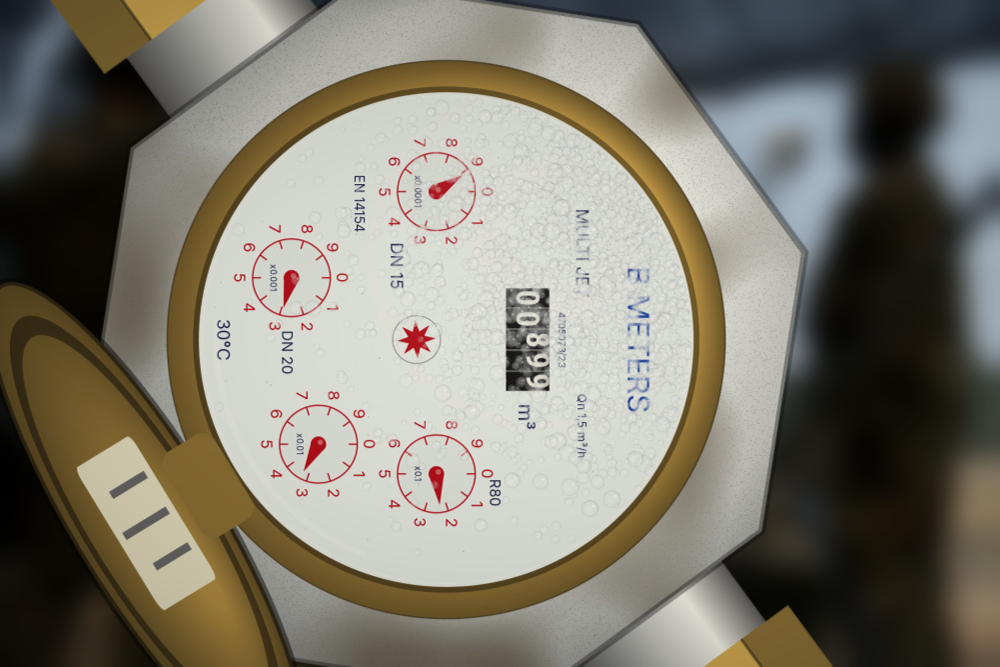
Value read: value=899.2329 unit=m³
